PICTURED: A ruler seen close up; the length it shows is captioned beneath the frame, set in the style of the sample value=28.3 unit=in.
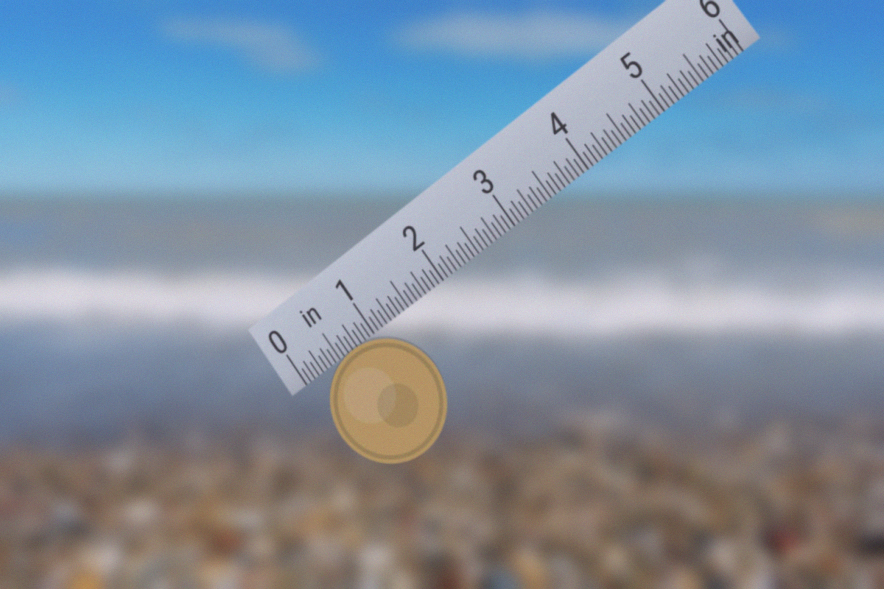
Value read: value=1.375 unit=in
